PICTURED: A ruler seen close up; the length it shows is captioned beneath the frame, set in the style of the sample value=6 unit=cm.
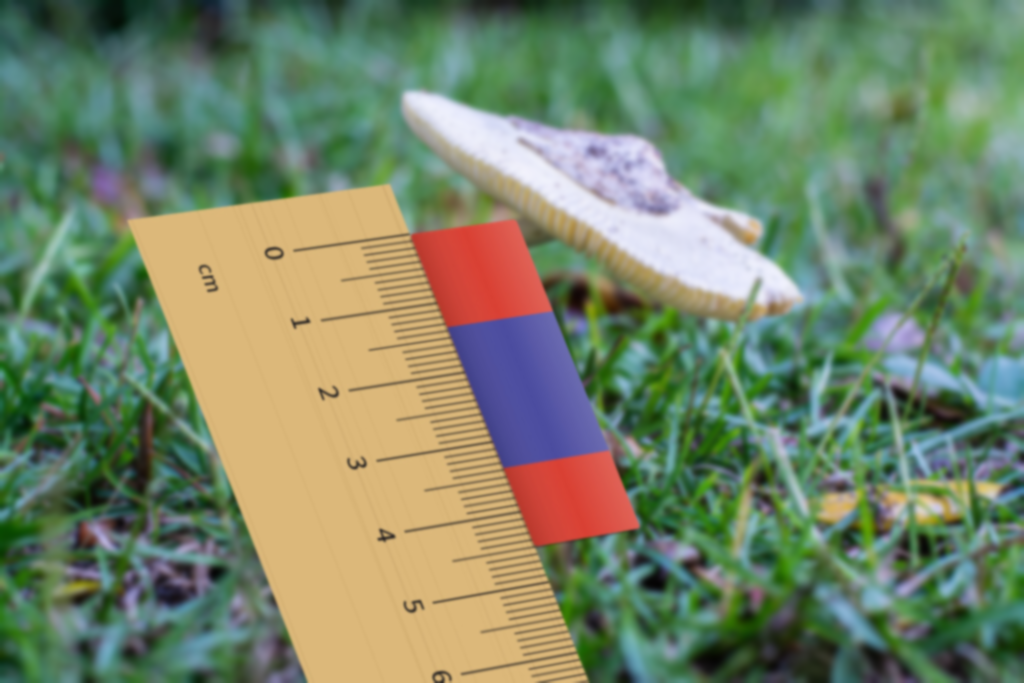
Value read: value=4.5 unit=cm
